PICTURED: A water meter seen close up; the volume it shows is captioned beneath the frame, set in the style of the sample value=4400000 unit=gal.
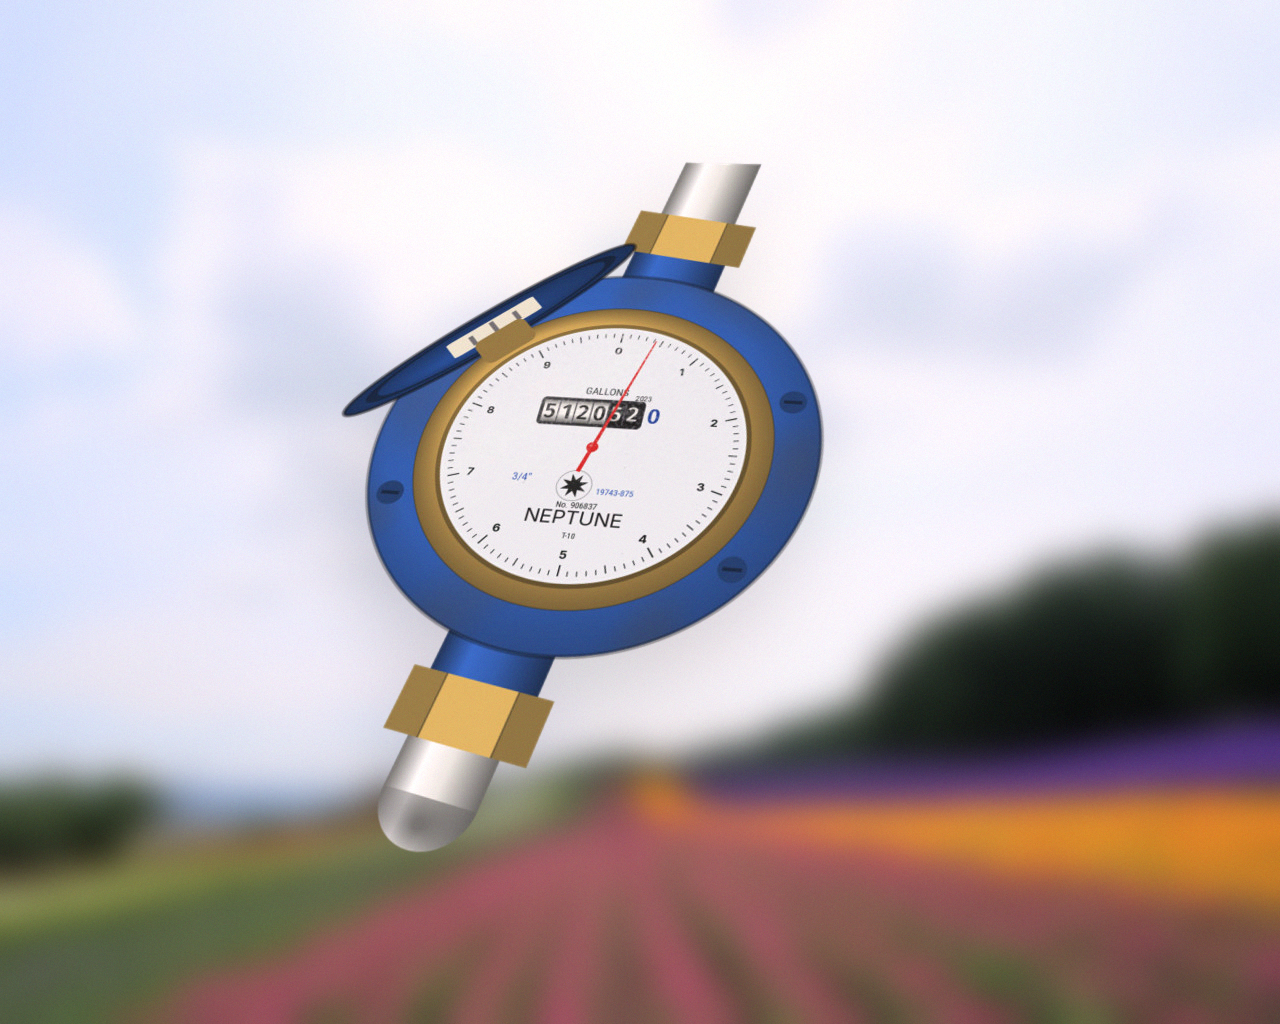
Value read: value=5120520.4 unit=gal
